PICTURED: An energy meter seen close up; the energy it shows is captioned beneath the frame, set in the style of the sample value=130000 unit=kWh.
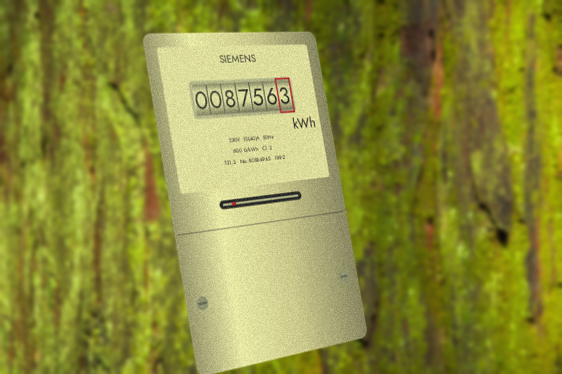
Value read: value=8756.3 unit=kWh
